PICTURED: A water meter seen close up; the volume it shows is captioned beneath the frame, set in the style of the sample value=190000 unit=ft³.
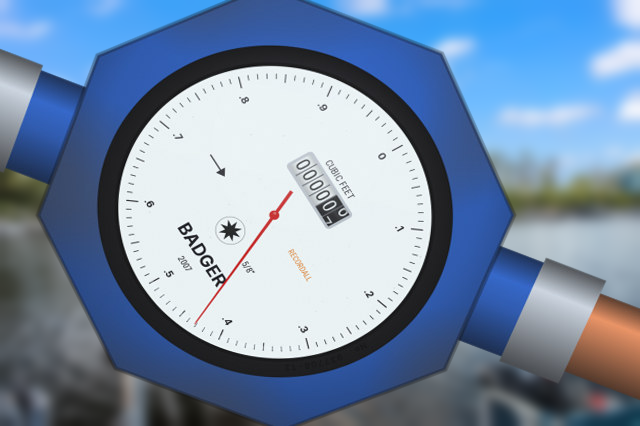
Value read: value=6.43 unit=ft³
